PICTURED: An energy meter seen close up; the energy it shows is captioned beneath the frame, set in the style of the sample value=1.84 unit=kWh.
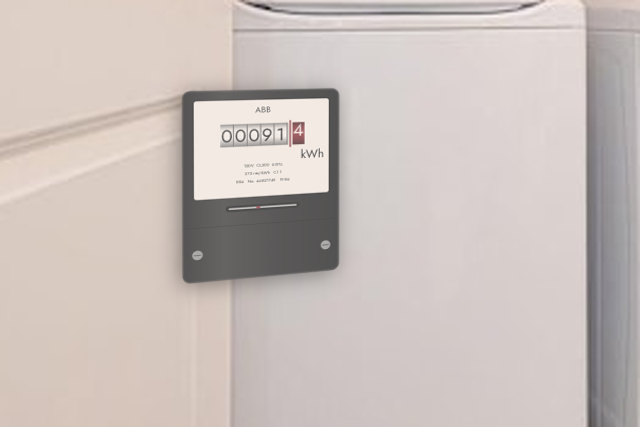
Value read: value=91.4 unit=kWh
